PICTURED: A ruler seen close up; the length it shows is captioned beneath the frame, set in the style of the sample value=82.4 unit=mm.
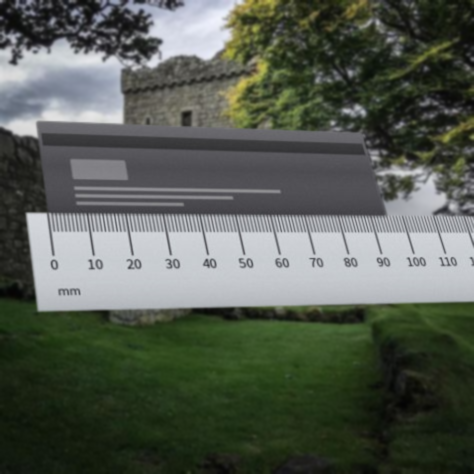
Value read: value=95 unit=mm
